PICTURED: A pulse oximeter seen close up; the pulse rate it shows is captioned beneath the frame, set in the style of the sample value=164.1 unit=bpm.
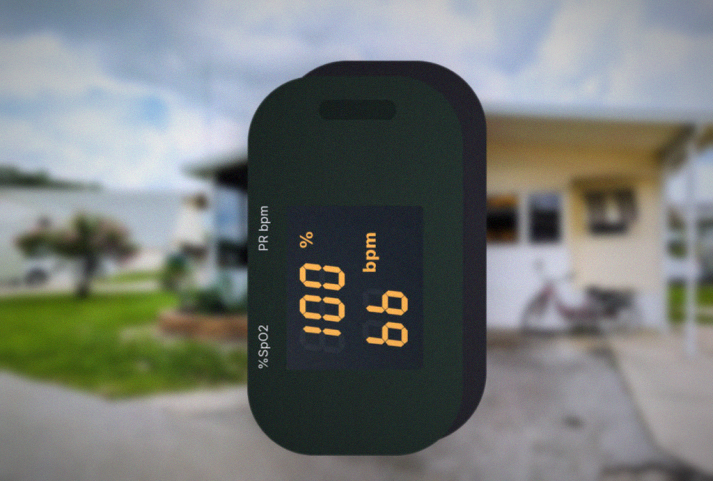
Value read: value=66 unit=bpm
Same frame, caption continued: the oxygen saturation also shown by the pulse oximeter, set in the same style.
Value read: value=100 unit=%
